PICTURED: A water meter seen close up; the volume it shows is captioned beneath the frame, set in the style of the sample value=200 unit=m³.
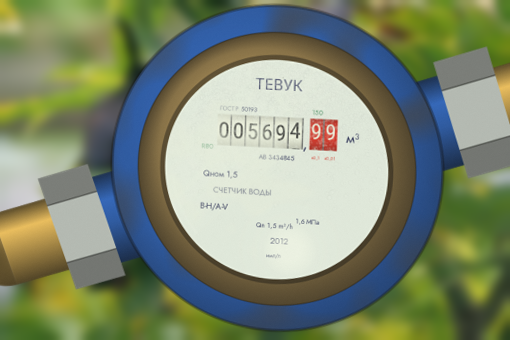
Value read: value=5694.99 unit=m³
